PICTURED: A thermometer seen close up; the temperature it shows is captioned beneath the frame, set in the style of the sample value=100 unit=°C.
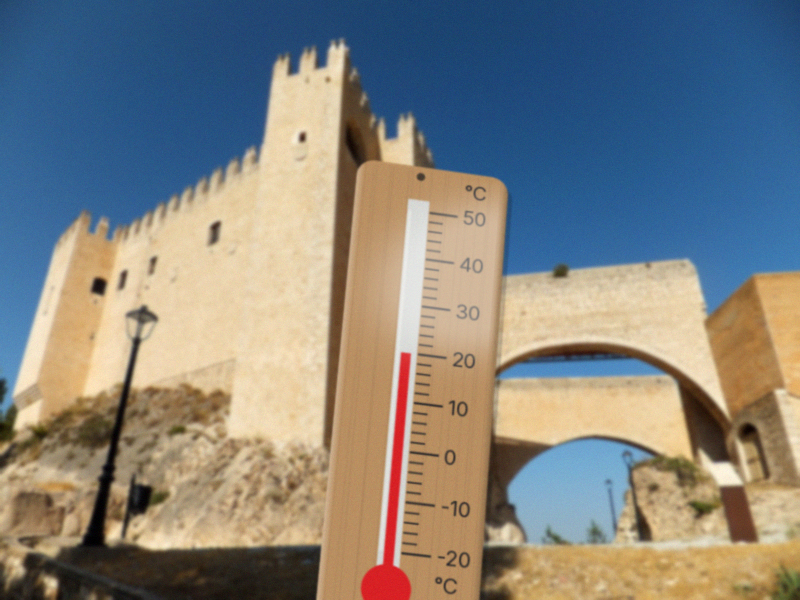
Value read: value=20 unit=°C
